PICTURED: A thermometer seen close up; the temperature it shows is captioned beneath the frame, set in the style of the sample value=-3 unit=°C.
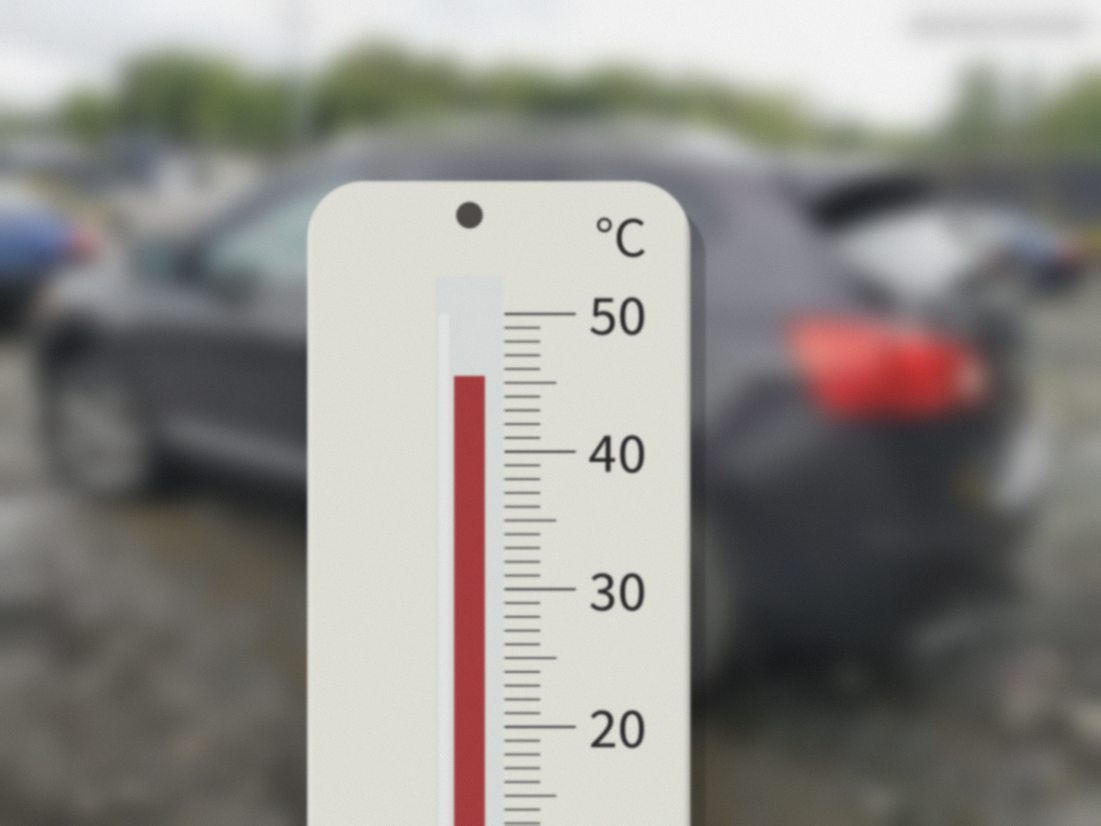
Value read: value=45.5 unit=°C
